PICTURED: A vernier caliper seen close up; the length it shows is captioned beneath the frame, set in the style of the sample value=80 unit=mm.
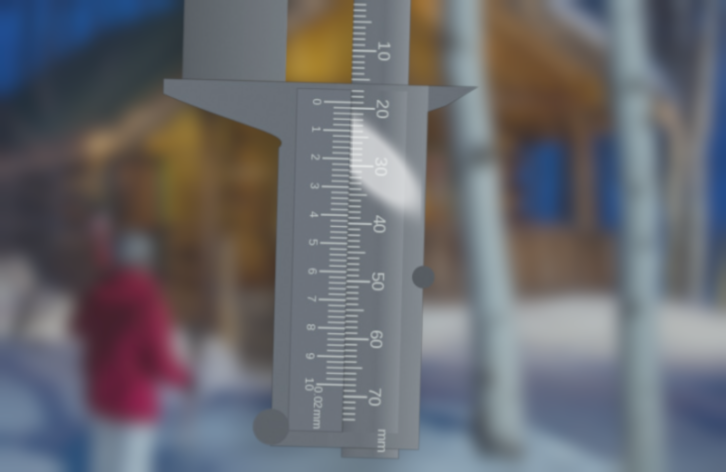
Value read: value=19.0 unit=mm
